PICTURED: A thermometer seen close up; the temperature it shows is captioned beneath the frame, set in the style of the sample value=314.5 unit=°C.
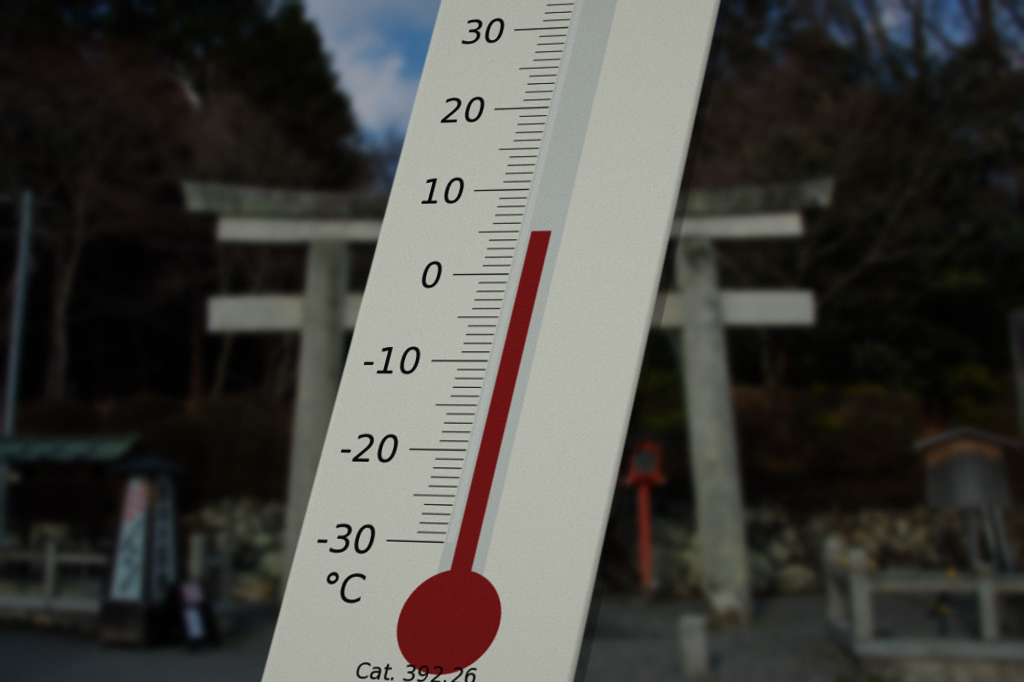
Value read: value=5 unit=°C
